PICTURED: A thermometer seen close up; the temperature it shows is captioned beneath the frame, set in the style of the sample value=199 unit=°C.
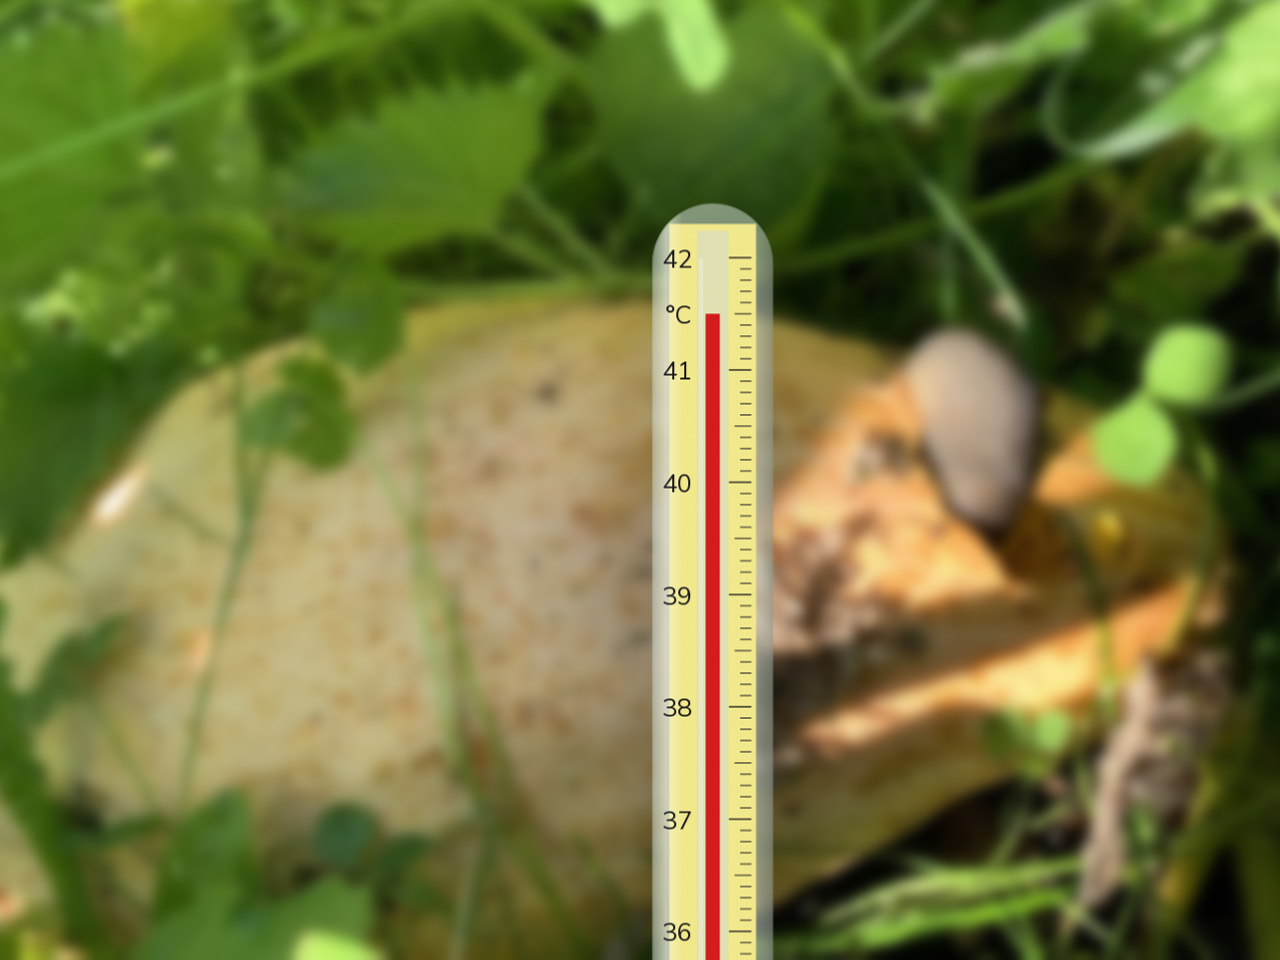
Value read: value=41.5 unit=°C
